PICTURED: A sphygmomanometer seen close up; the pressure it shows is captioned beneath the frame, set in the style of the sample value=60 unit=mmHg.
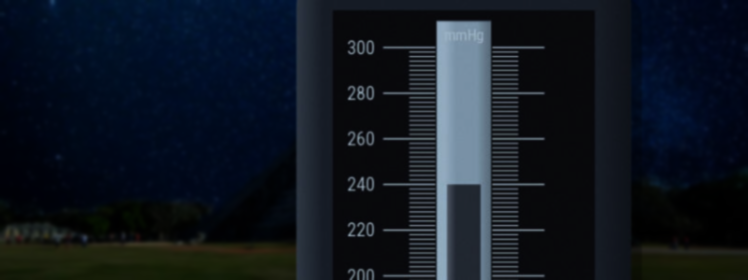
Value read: value=240 unit=mmHg
